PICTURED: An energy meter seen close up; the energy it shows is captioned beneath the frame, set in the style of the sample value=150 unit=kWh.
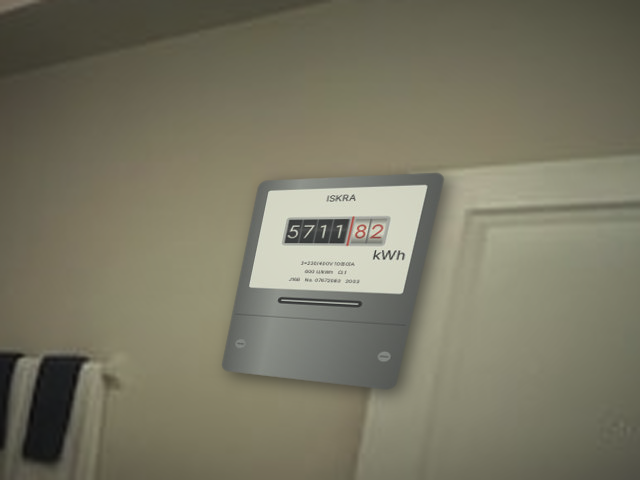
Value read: value=5711.82 unit=kWh
